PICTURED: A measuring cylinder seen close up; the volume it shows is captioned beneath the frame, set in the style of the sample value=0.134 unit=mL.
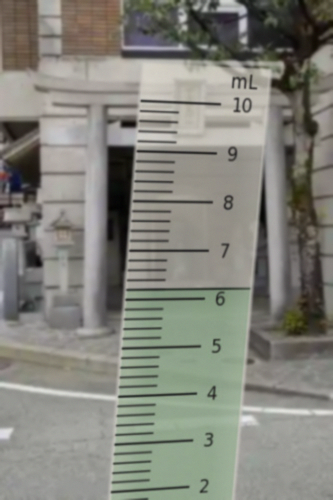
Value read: value=6.2 unit=mL
